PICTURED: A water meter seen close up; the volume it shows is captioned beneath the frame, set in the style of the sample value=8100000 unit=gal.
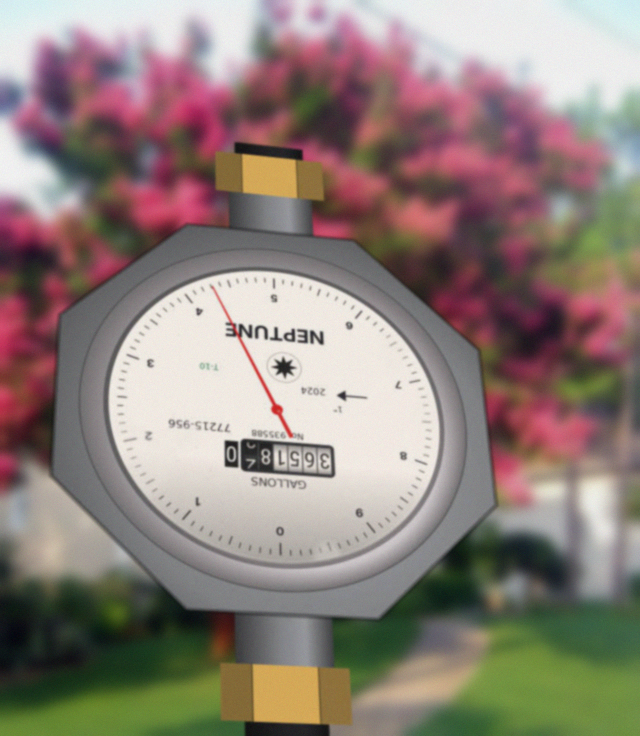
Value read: value=3651824.3 unit=gal
